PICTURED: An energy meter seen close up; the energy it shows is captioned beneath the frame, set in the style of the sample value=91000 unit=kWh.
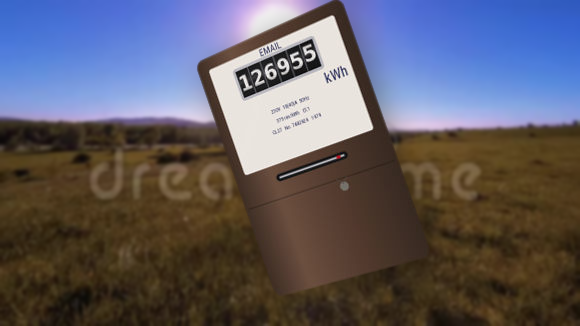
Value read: value=126955 unit=kWh
